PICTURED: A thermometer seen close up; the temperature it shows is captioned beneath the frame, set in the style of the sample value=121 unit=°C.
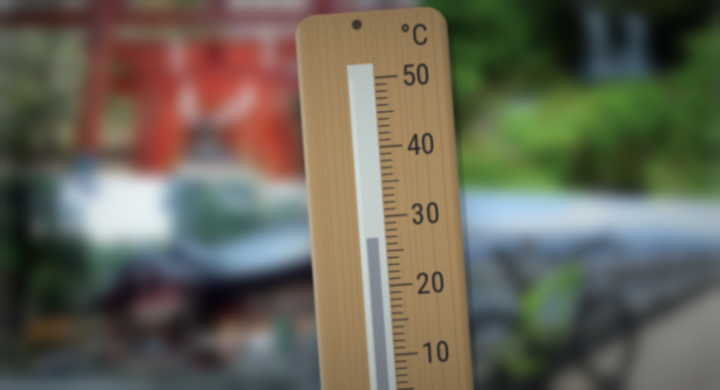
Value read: value=27 unit=°C
